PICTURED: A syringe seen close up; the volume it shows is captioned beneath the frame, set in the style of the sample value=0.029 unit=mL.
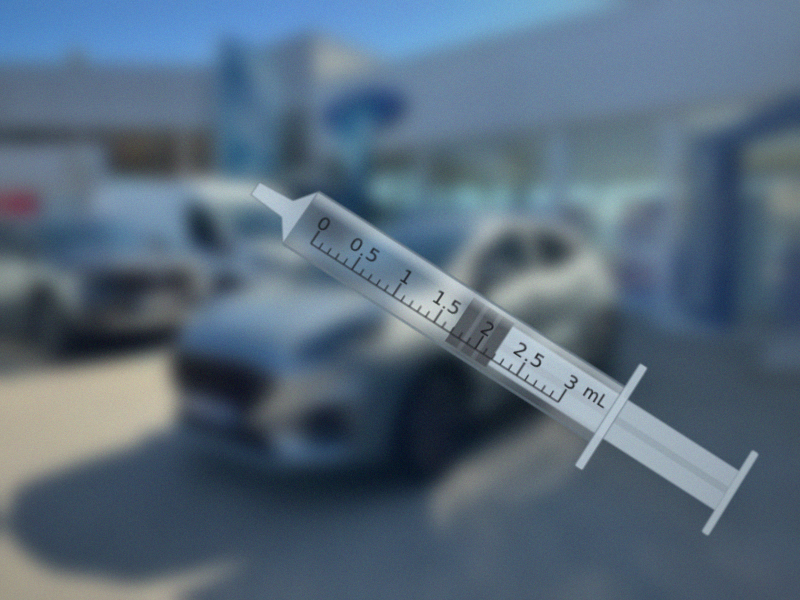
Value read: value=1.7 unit=mL
